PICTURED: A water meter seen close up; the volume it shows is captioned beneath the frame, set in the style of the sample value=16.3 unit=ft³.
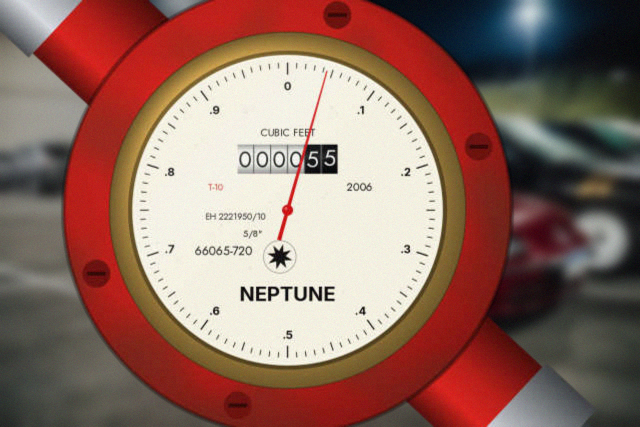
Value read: value=55.04 unit=ft³
